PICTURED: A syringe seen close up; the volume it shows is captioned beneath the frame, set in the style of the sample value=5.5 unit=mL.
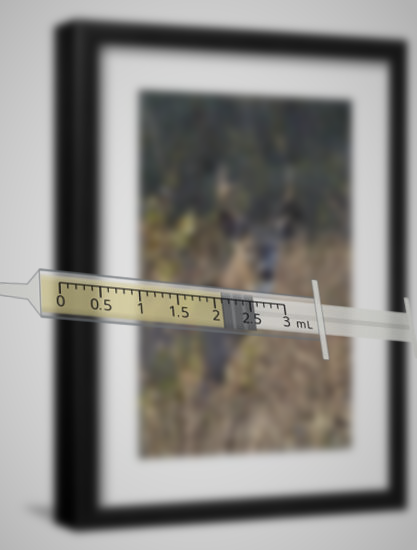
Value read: value=2.1 unit=mL
